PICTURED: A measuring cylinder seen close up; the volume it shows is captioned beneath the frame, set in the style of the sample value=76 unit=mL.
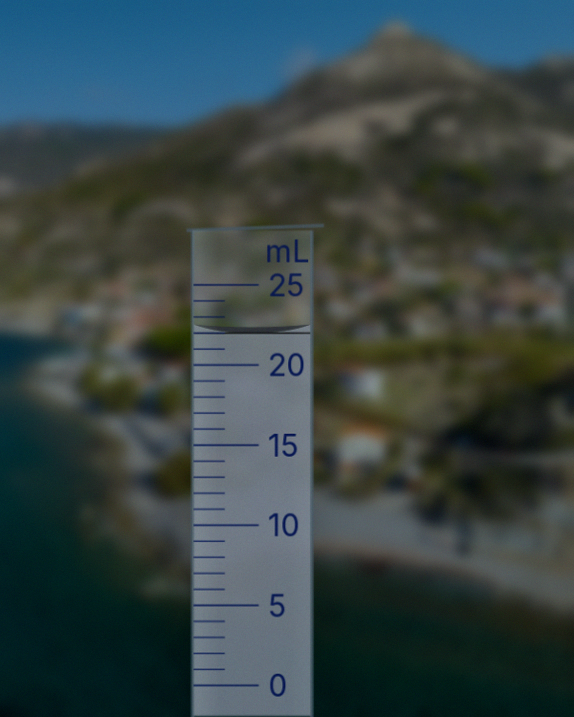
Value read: value=22 unit=mL
